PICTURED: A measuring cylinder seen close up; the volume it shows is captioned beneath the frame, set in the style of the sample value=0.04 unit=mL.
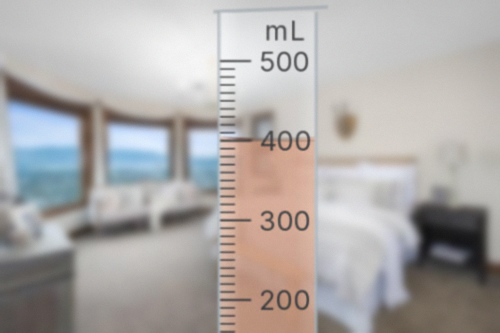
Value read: value=400 unit=mL
